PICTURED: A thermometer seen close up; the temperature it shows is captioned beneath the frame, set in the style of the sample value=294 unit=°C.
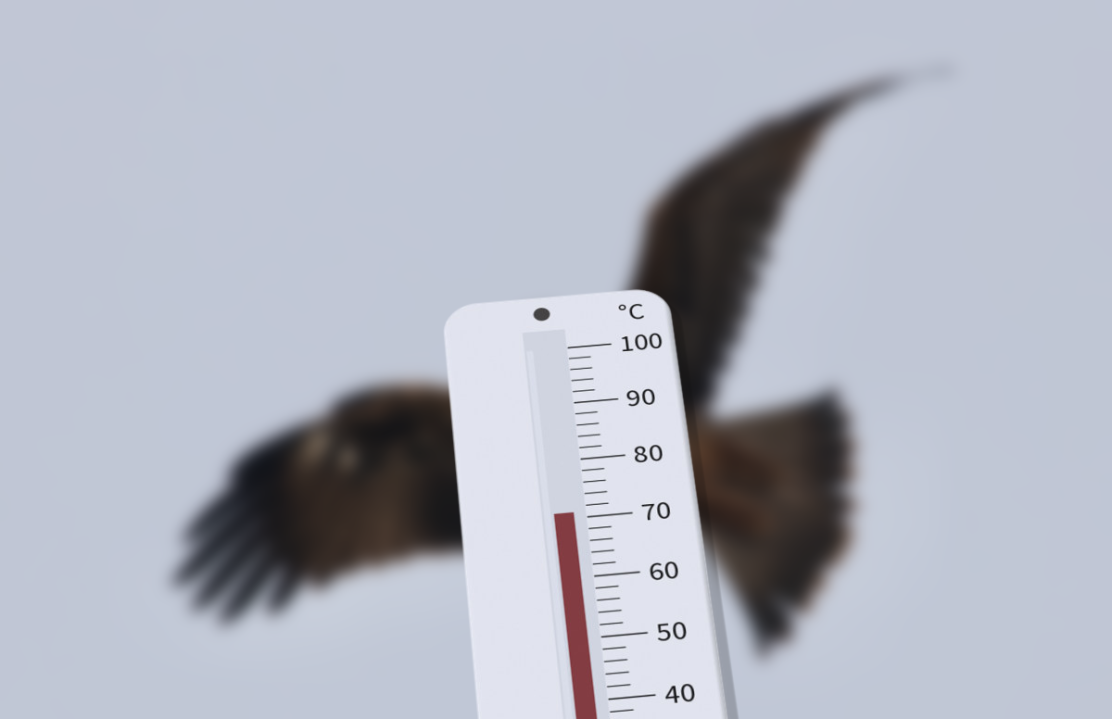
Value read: value=71 unit=°C
